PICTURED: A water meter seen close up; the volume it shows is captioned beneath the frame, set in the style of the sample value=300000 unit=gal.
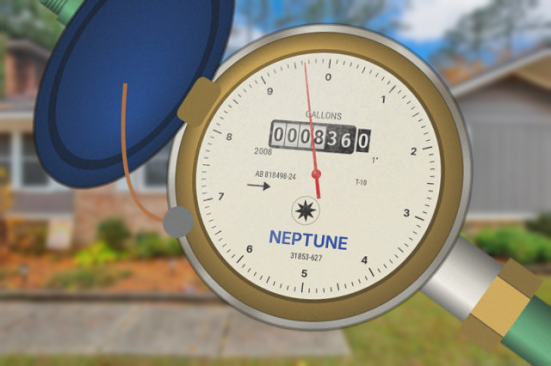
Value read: value=8359.6 unit=gal
